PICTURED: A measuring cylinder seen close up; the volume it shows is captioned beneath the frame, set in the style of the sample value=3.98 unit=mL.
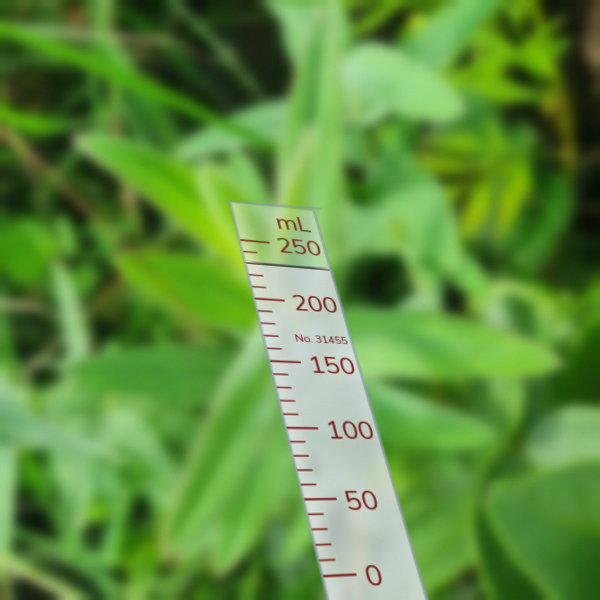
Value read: value=230 unit=mL
